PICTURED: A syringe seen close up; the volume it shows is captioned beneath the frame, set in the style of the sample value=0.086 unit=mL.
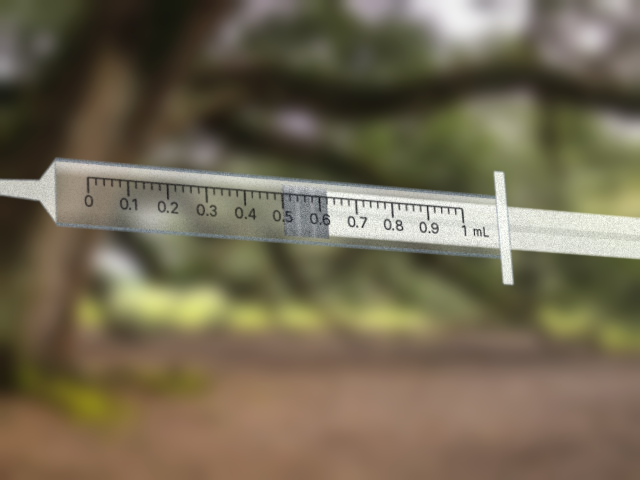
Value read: value=0.5 unit=mL
